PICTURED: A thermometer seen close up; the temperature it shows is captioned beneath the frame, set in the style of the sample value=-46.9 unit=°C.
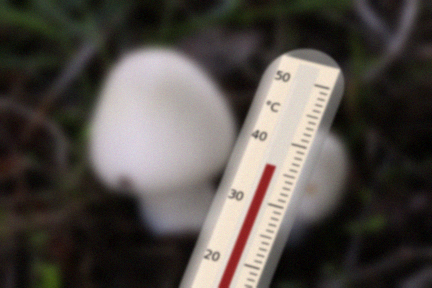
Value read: value=36 unit=°C
